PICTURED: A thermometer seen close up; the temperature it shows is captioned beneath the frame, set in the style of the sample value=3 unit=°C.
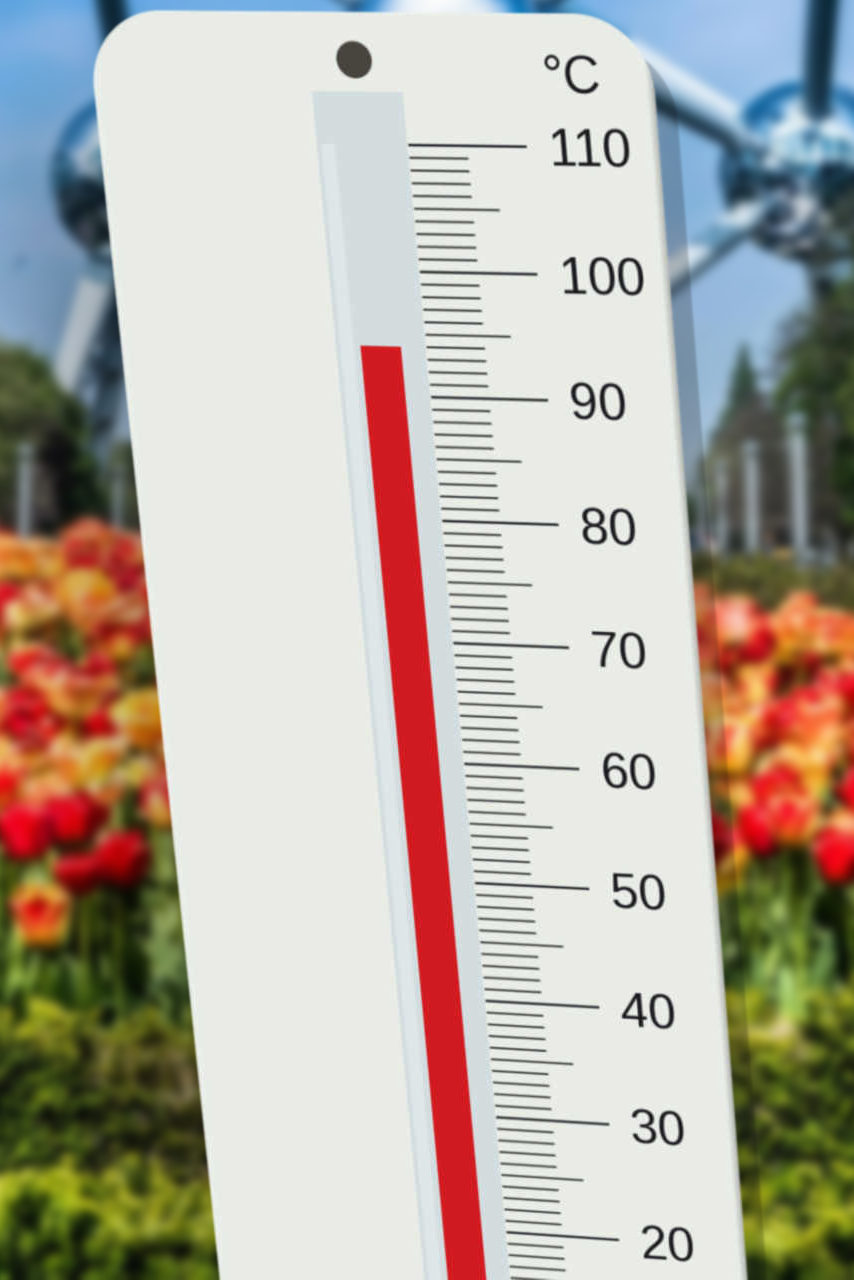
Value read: value=94 unit=°C
